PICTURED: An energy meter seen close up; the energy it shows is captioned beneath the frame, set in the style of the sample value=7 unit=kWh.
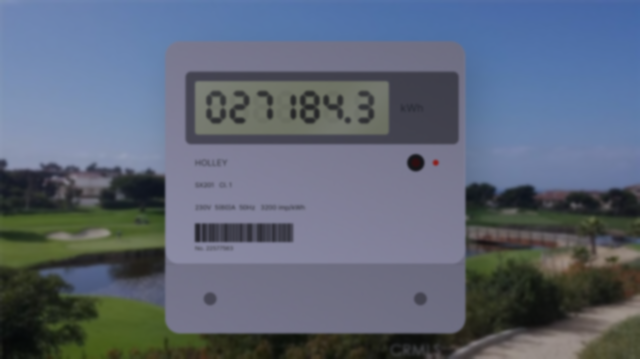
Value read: value=27184.3 unit=kWh
